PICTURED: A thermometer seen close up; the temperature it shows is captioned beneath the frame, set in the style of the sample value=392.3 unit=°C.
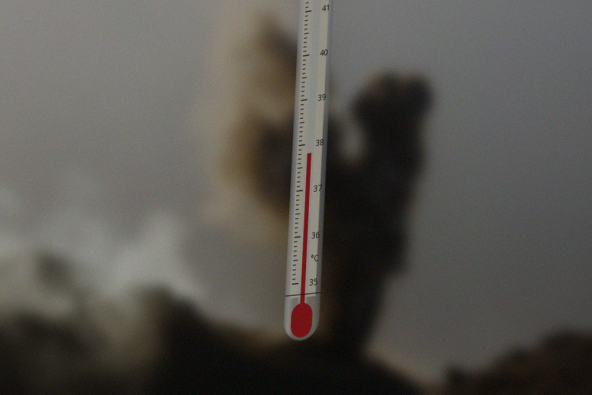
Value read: value=37.8 unit=°C
